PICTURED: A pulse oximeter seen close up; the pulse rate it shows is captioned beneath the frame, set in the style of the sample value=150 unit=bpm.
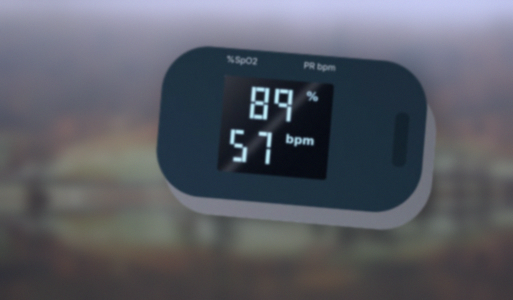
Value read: value=57 unit=bpm
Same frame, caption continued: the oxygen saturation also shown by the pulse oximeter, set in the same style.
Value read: value=89 unit=%
